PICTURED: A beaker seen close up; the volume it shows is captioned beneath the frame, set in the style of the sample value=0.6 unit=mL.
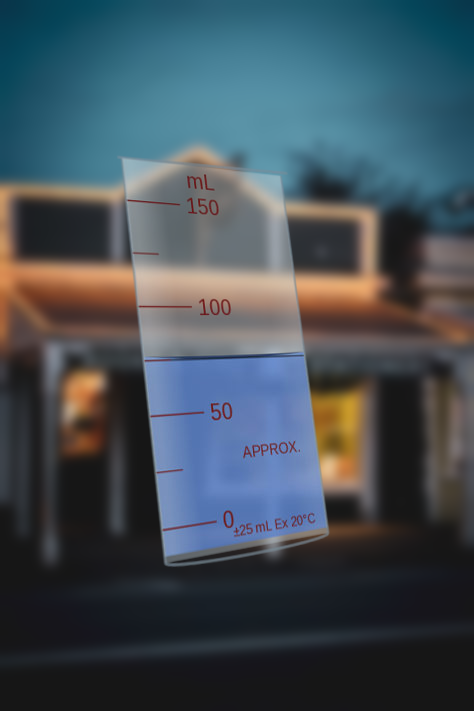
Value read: value=75 unit=mL
